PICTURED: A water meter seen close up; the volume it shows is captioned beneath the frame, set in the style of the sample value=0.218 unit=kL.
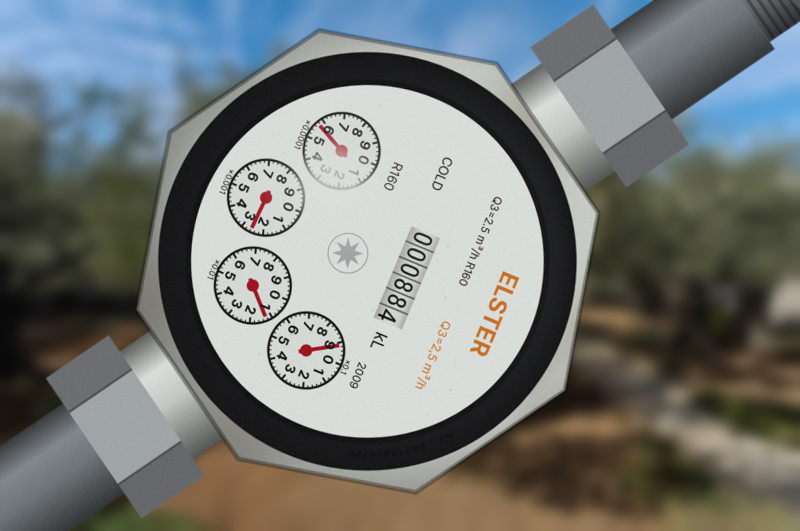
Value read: value=883.9125 unit=kL
